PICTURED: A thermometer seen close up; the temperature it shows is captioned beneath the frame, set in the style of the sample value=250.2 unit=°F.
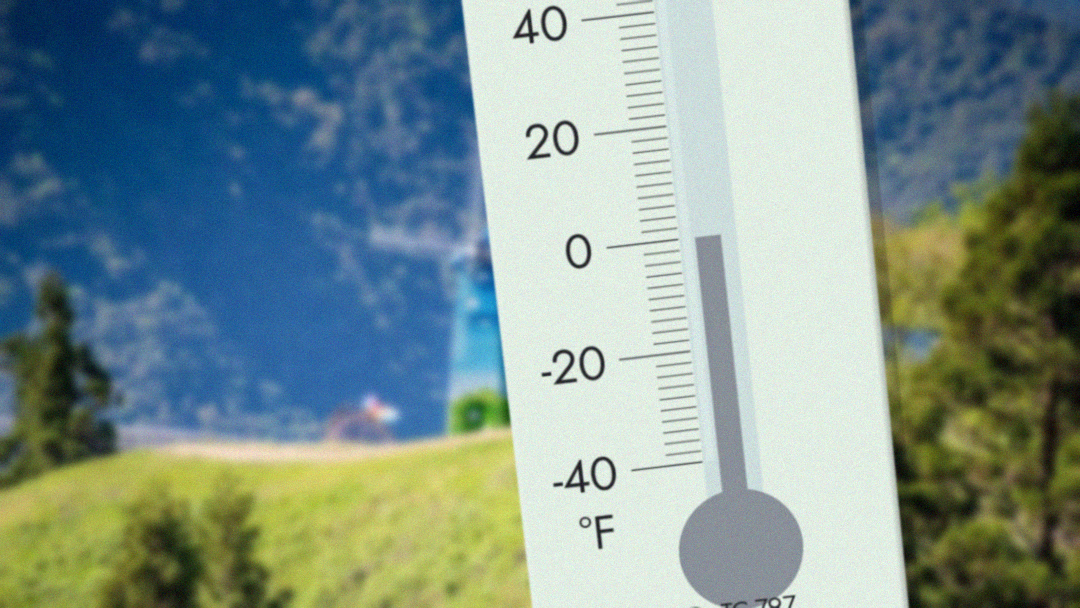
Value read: value=0 unit=°F
